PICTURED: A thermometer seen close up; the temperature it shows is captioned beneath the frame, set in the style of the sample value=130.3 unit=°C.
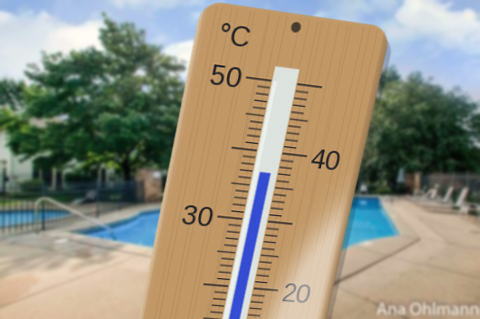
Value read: value=37 unit=°C
